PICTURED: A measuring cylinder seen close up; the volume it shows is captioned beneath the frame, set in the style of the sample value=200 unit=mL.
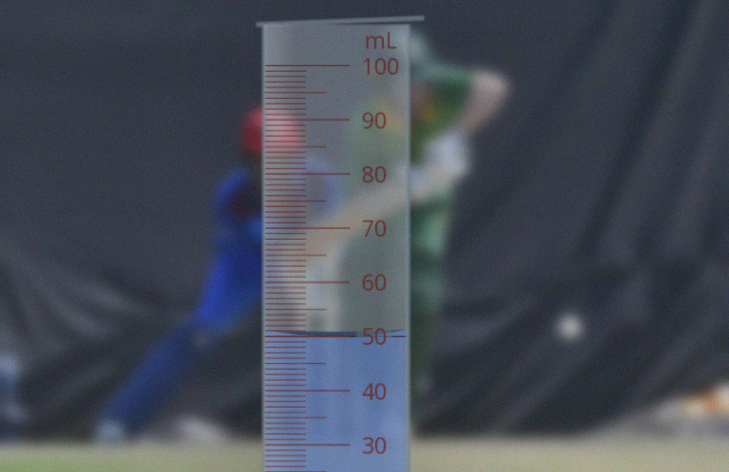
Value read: value=50 unit=mL
